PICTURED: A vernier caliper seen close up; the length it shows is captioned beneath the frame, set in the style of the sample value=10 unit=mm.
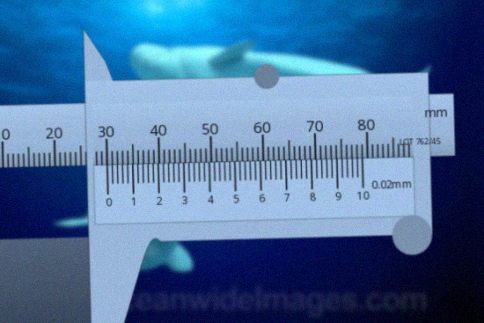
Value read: value=30.0 unit=mm
